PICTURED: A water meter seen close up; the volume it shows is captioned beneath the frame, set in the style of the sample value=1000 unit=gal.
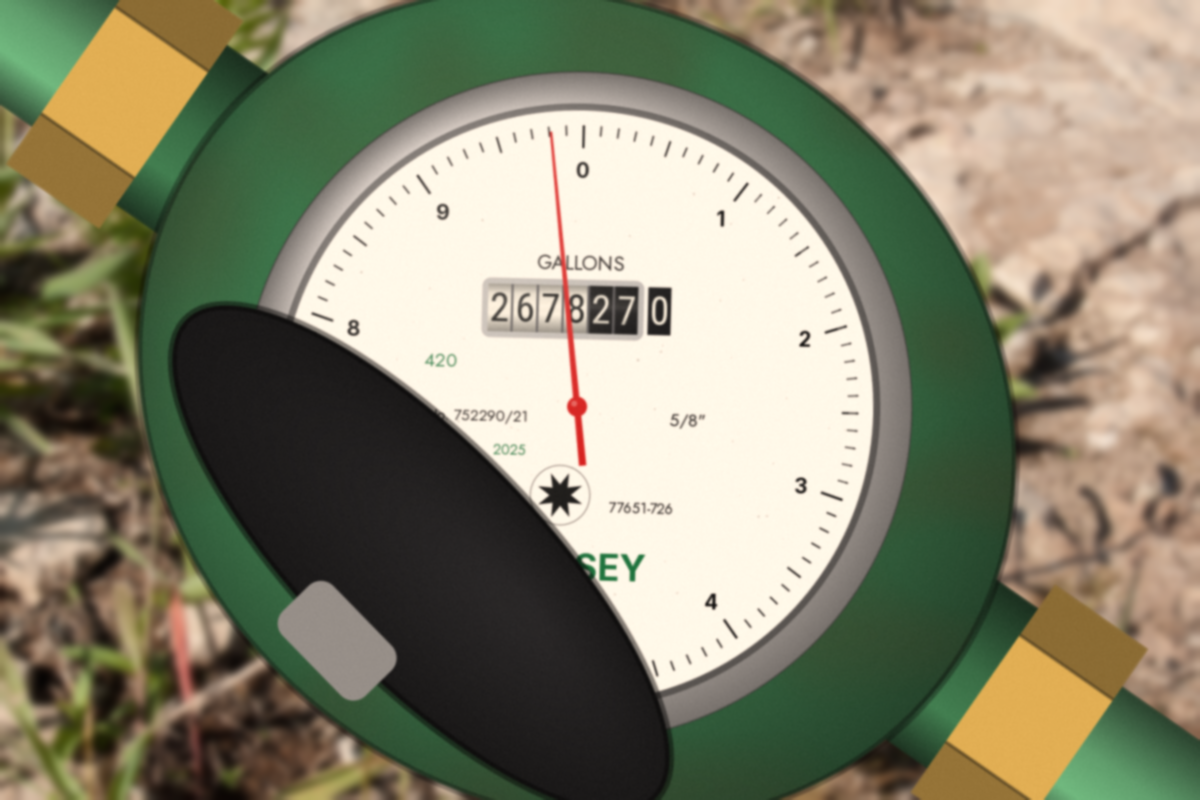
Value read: value=2678269.8 unit=gal
